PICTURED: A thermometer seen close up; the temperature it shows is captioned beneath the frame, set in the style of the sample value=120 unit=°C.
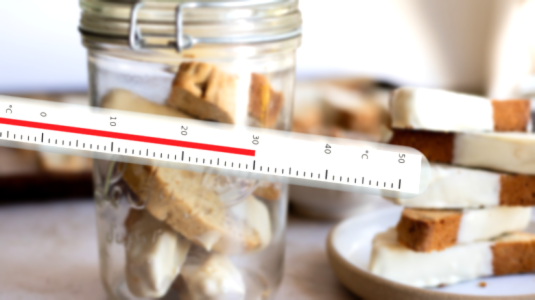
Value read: value=30 unit=°C
